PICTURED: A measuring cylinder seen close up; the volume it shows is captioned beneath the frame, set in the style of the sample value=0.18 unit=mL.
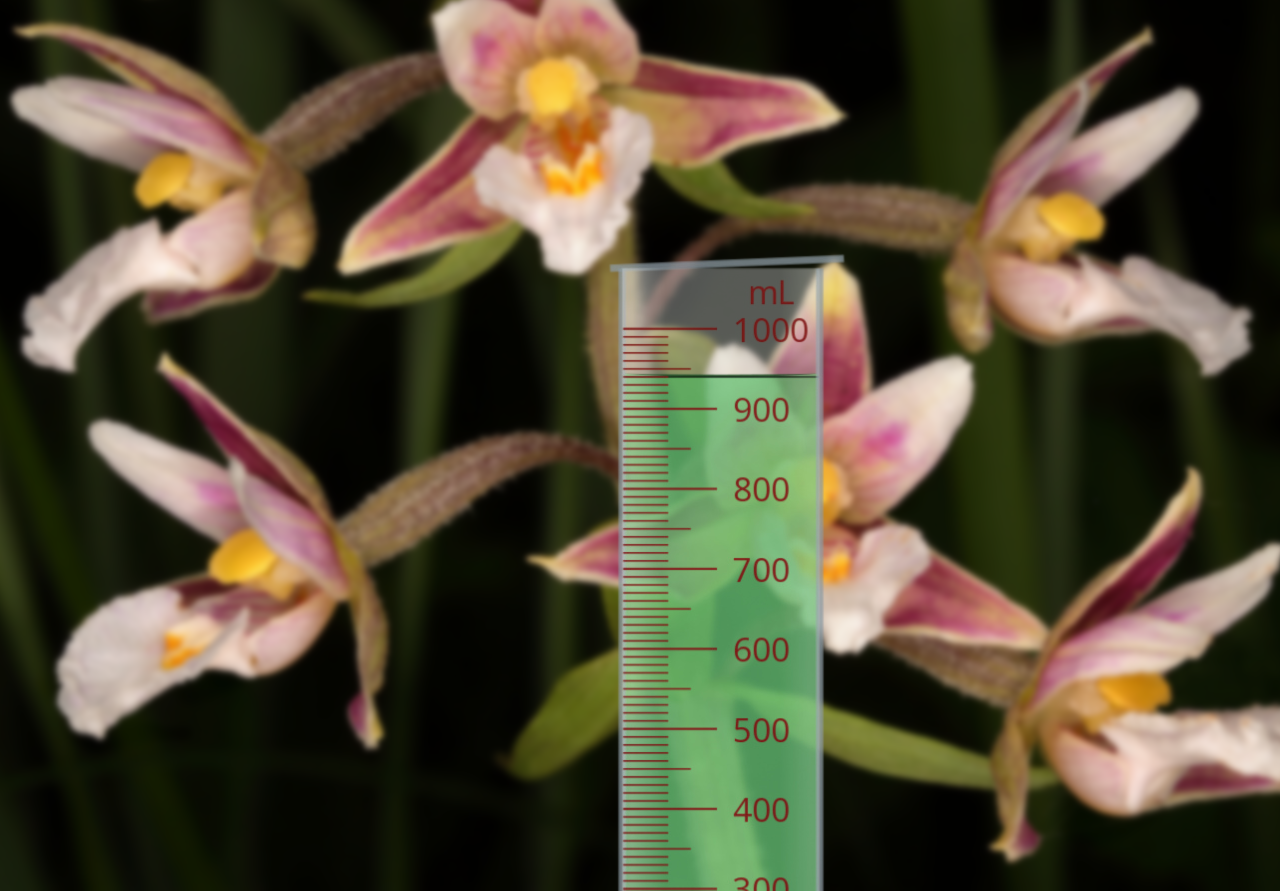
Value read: value=940 unit=mL
